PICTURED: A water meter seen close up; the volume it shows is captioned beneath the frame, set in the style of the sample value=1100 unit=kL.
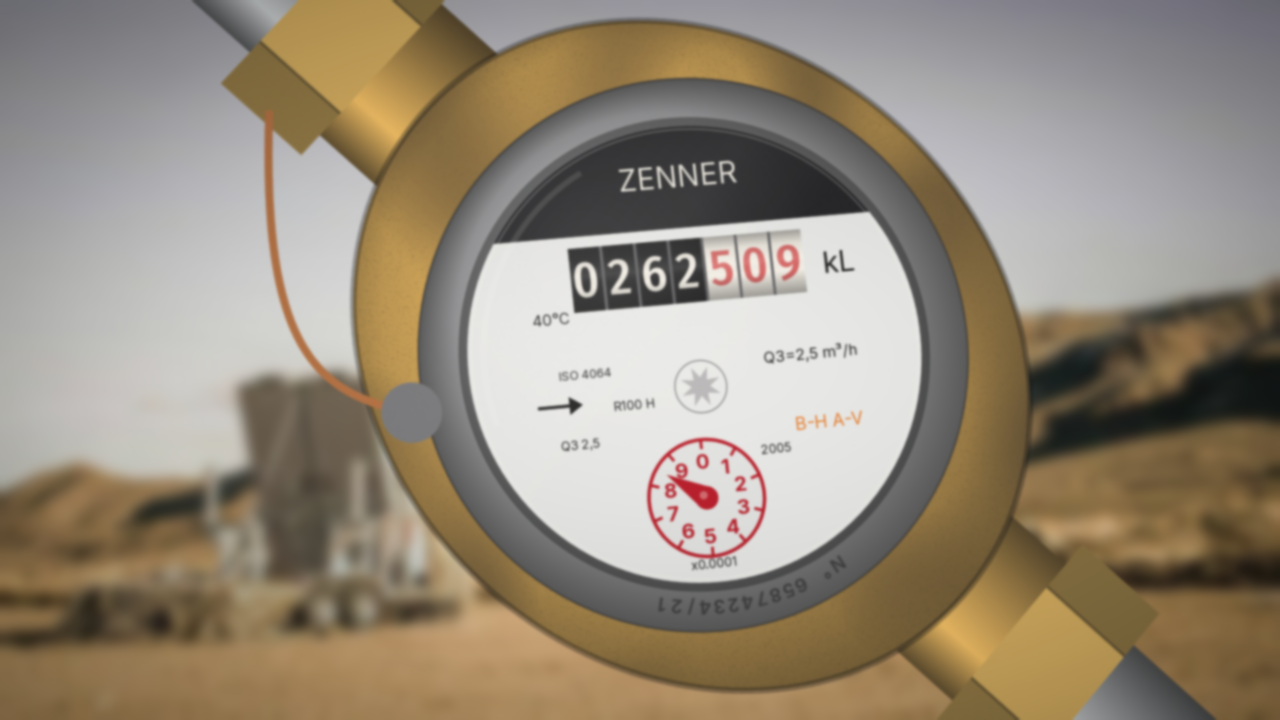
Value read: value=262.5098 unit=kL
